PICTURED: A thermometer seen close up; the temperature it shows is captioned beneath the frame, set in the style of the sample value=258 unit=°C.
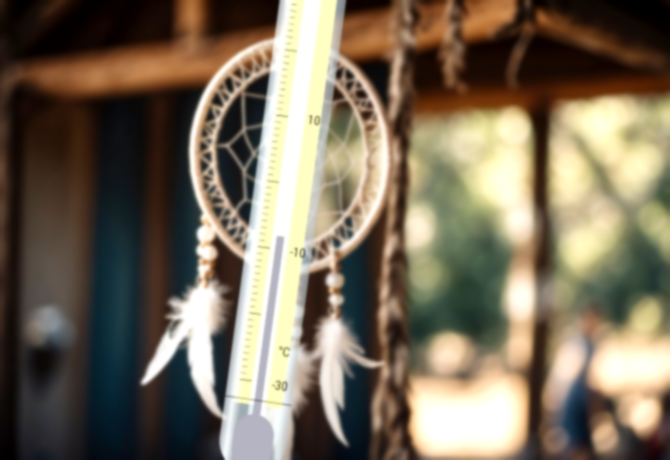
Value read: value=-8 unit=°C
